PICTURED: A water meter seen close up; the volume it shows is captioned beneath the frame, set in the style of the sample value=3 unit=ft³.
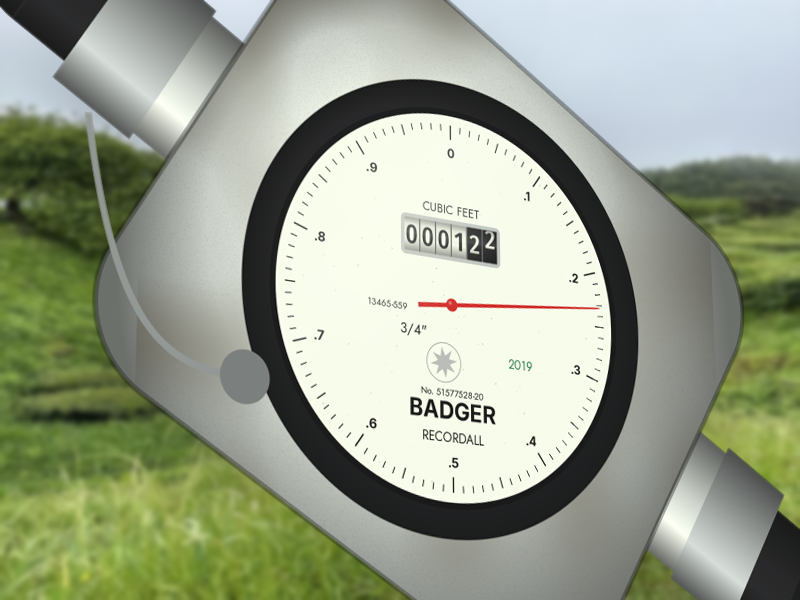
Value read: value=122.23 unit=ft³
